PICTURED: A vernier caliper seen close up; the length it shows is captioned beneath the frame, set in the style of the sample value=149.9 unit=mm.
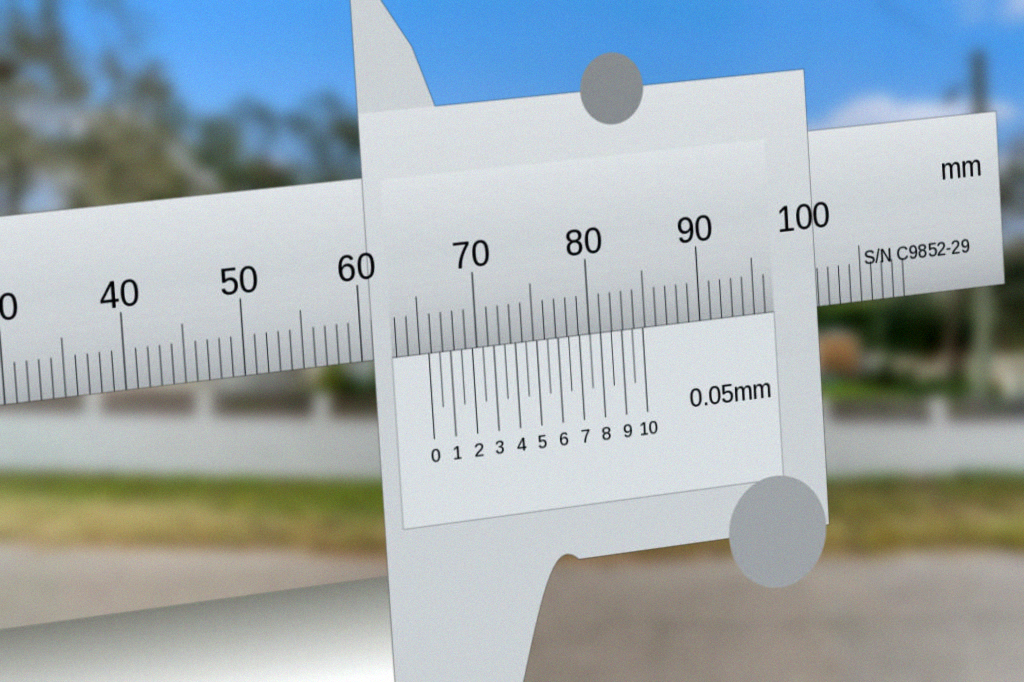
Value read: value=65.8 unit=mm
